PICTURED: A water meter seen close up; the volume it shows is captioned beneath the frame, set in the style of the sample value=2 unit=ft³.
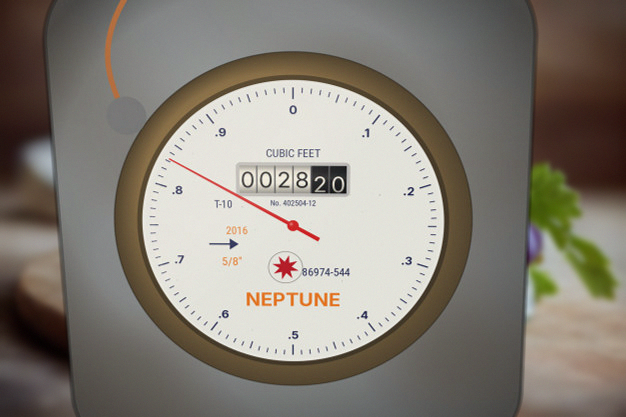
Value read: value=2819.83 unit=ft³
